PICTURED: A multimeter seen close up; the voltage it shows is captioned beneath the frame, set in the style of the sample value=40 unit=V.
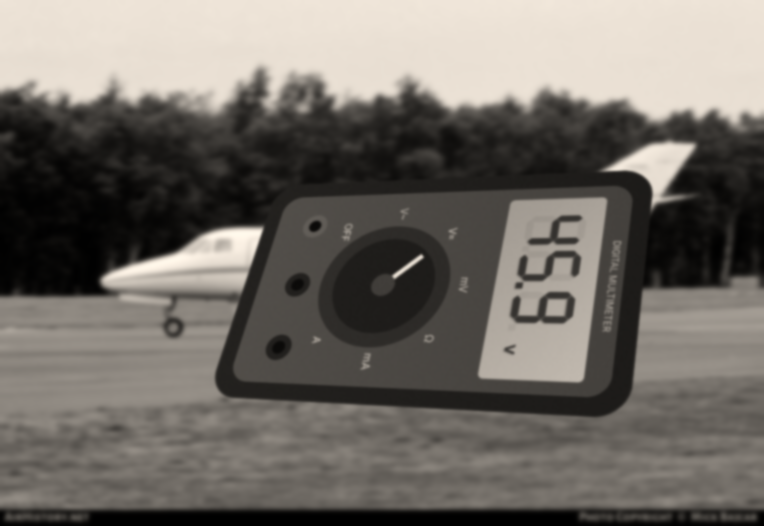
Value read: value=45.9 unit=V
